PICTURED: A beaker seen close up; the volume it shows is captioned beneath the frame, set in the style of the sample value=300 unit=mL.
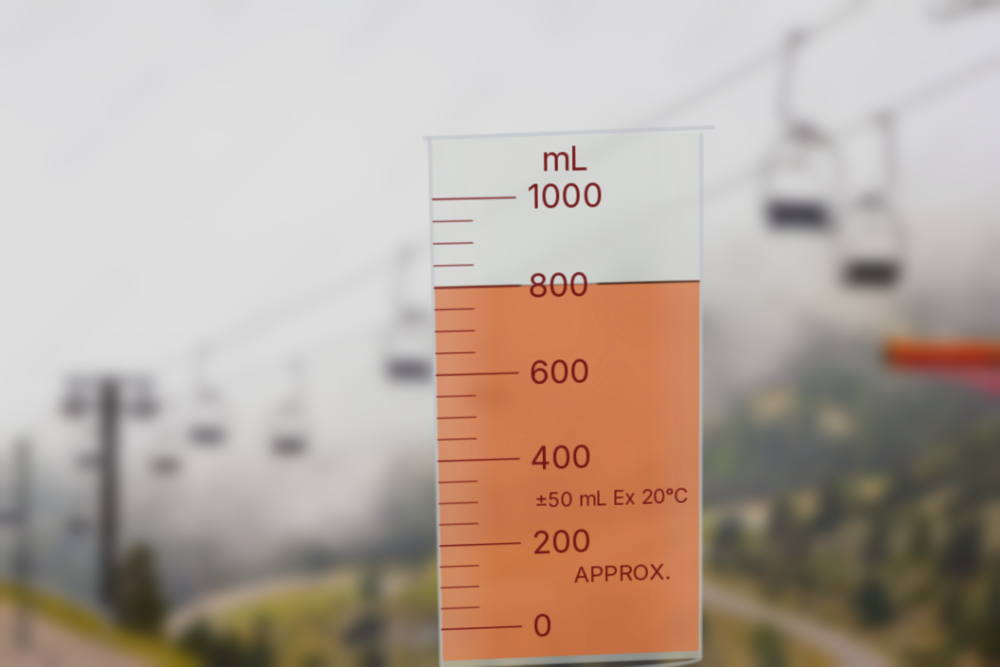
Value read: value=800 unit=mL
